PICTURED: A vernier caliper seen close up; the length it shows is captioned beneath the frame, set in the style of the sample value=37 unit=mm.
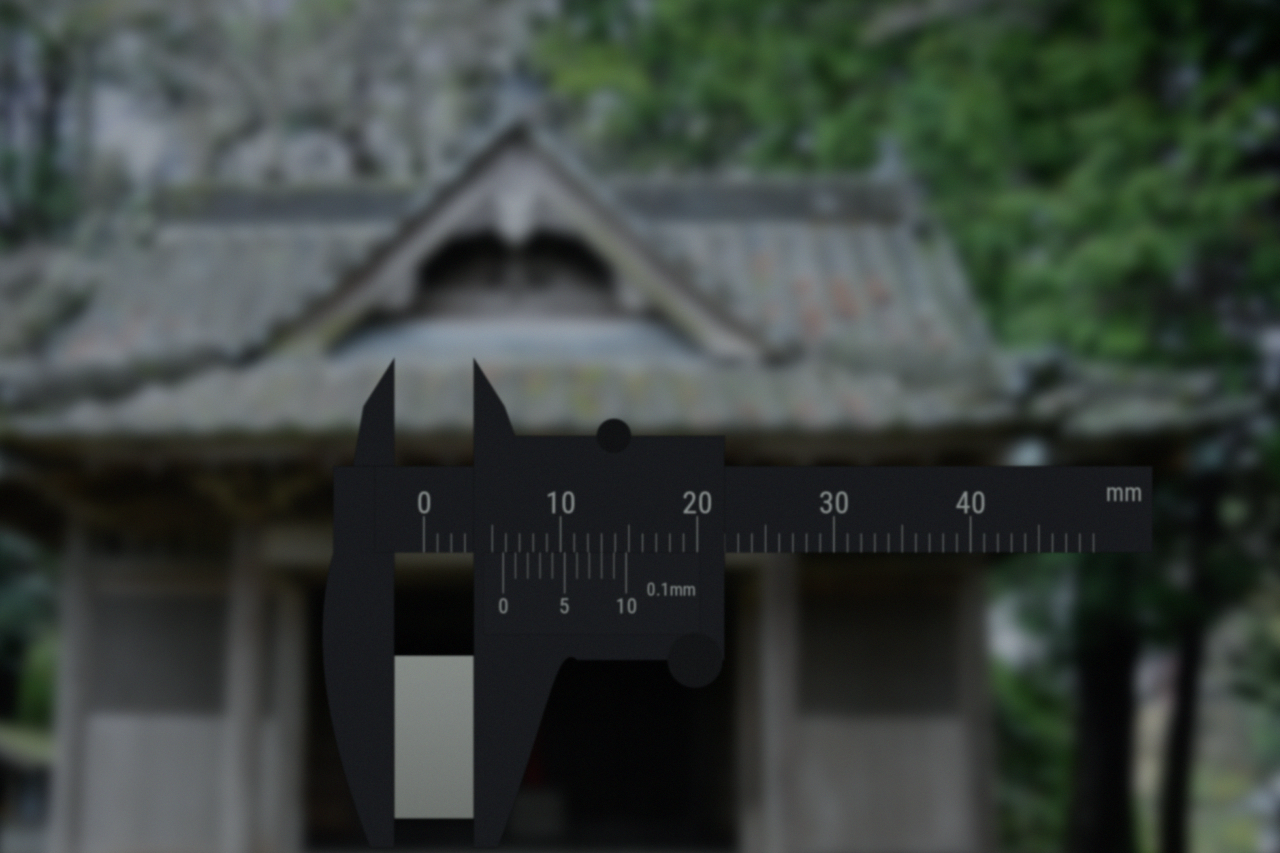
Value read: value=5.8 unit=mm
